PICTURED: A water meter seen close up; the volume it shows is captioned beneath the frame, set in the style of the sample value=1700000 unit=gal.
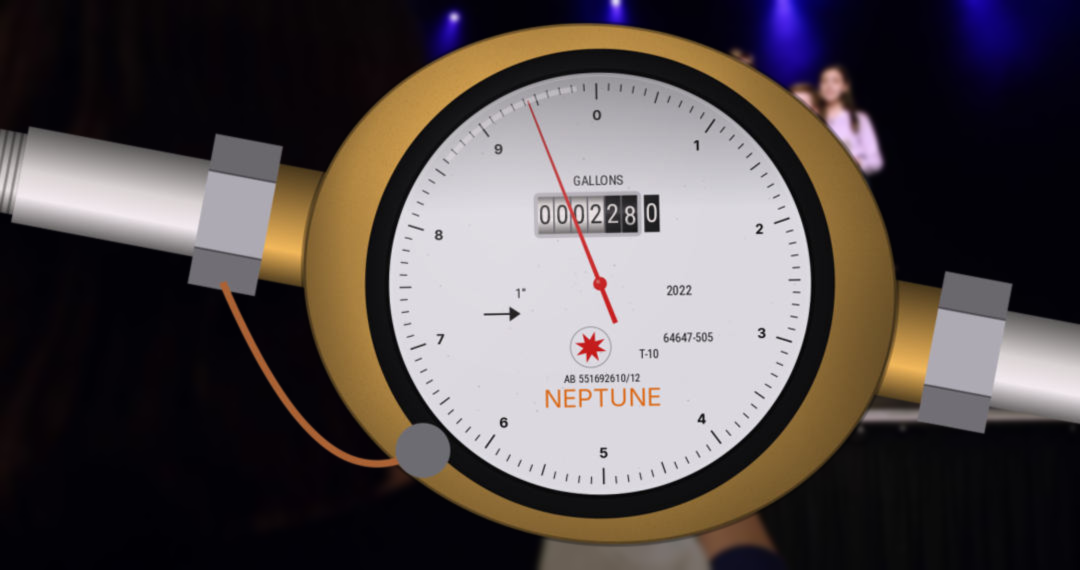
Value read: value=2279.4 unit=gal
